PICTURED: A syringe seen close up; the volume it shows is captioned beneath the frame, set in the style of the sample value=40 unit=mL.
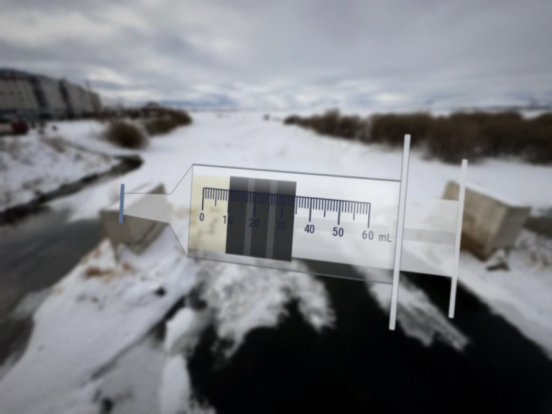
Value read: value=10 unit=mL
